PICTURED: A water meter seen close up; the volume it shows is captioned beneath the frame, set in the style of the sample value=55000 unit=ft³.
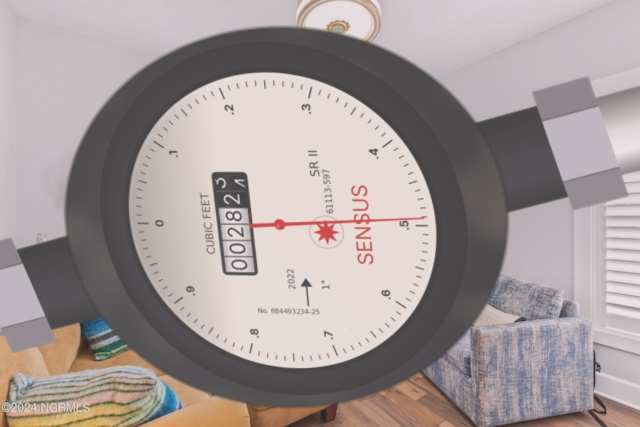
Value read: value=2823.49 unit=ft³
